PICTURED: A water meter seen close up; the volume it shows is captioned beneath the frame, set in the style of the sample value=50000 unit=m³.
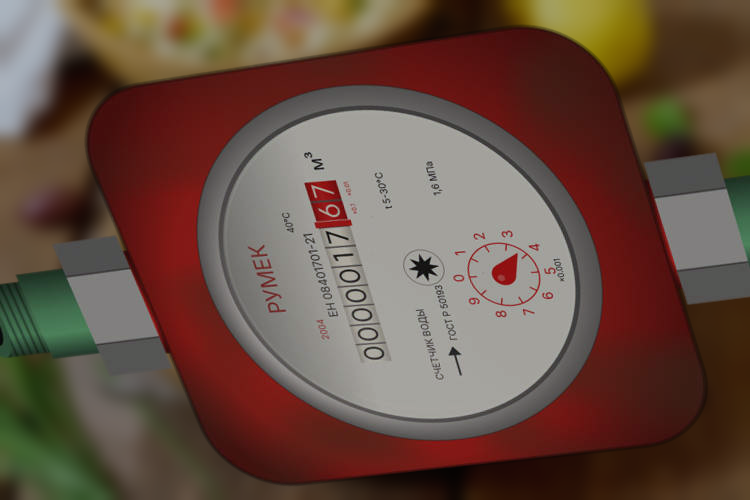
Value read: value=17.673 unit=m³
